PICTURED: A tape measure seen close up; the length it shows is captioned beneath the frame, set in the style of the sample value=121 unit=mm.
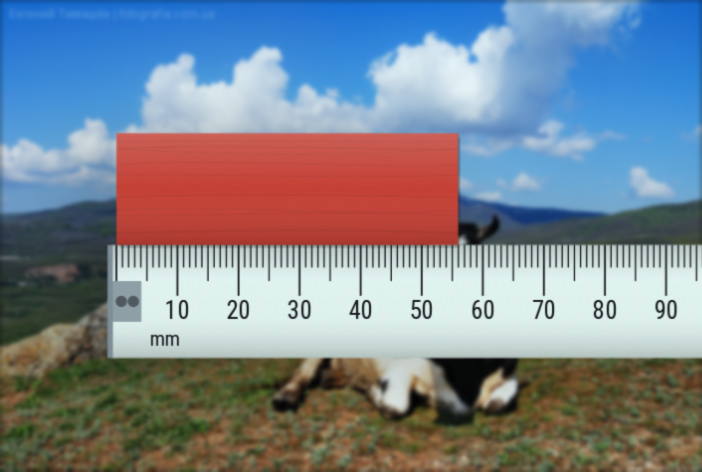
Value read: value=56 unit=mm
